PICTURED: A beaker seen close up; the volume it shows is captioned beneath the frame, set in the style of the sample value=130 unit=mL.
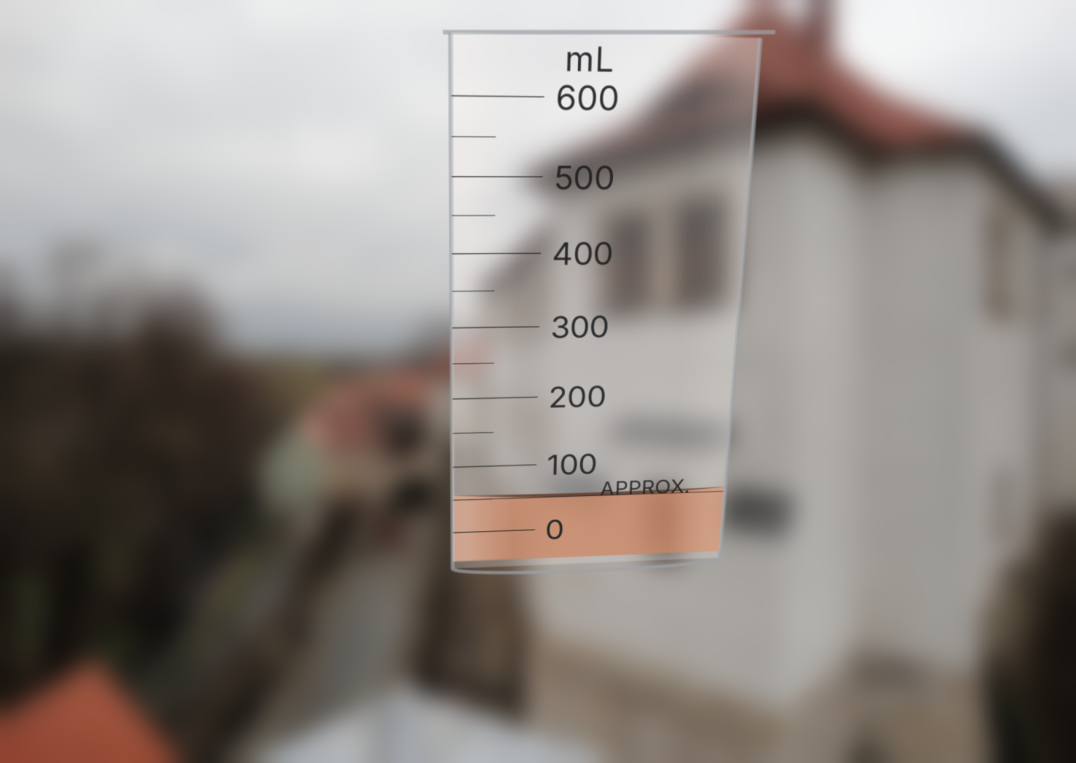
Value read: value=50 unit=mL
